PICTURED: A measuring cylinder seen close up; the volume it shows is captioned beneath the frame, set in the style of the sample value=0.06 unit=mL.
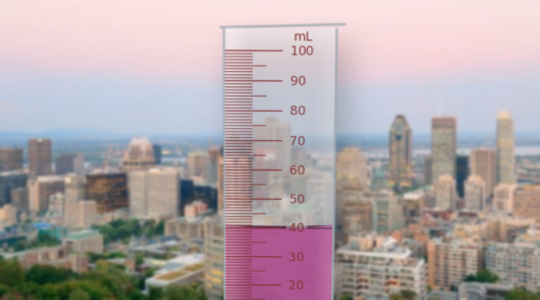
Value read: value=40 unit=mL
